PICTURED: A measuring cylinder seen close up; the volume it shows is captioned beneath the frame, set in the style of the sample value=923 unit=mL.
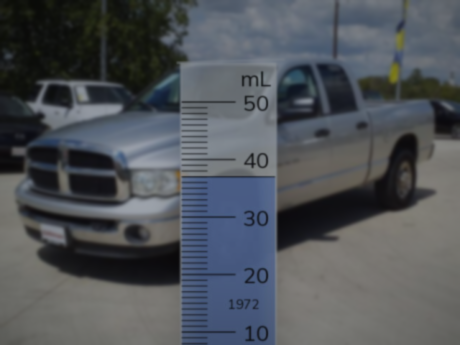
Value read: value=37 unit=mL
